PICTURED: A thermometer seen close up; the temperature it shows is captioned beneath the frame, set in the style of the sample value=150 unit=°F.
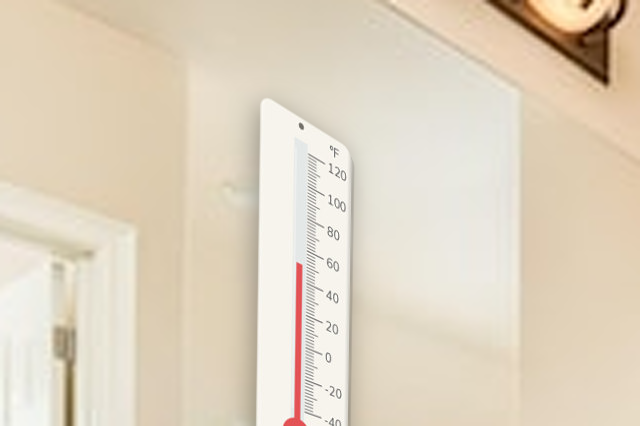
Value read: value=50 unit=°F
